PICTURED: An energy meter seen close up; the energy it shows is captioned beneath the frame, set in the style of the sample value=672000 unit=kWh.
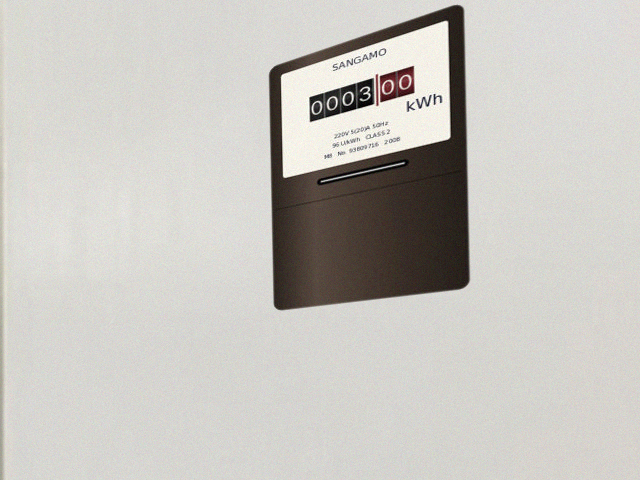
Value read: value=3.00 unit=kWh
